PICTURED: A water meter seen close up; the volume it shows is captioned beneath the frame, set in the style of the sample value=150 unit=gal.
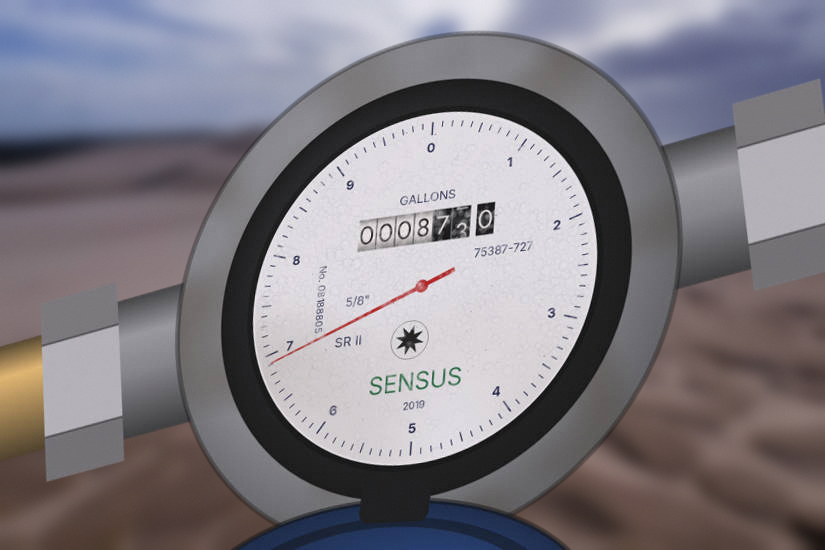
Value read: value=8726.9 unit=gal
